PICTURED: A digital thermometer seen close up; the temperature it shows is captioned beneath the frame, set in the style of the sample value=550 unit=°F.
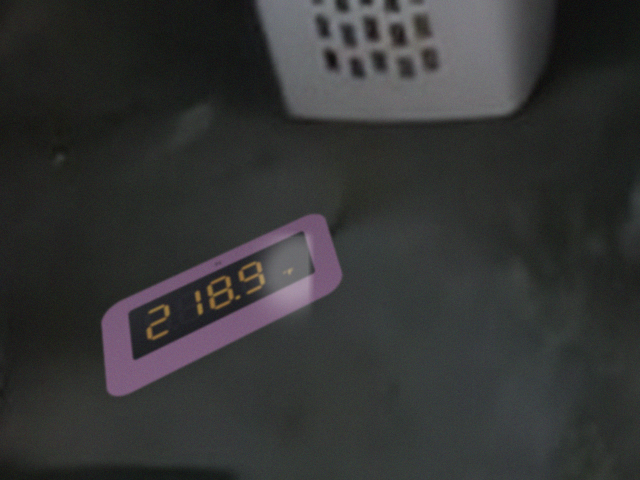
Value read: value=218.9 unit=°F
